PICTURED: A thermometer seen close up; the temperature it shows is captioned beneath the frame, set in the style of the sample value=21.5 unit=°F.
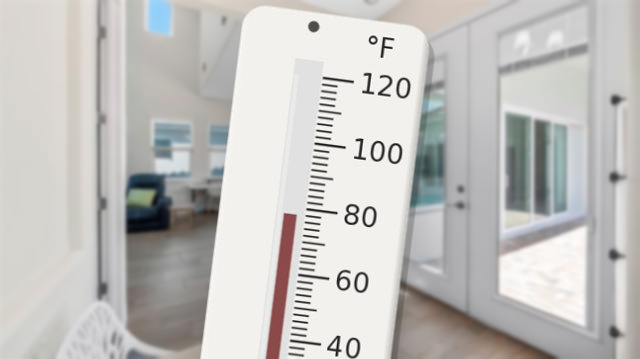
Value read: value=78 unit=°F
